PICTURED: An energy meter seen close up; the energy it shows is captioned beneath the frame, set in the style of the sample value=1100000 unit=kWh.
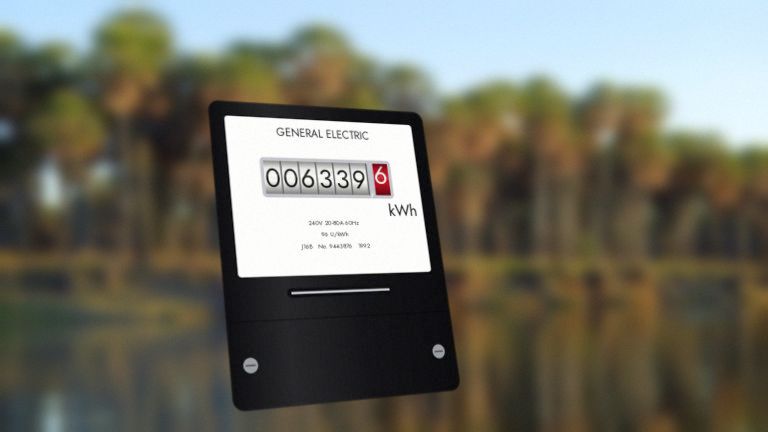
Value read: value=6339.6 unit=kWh
